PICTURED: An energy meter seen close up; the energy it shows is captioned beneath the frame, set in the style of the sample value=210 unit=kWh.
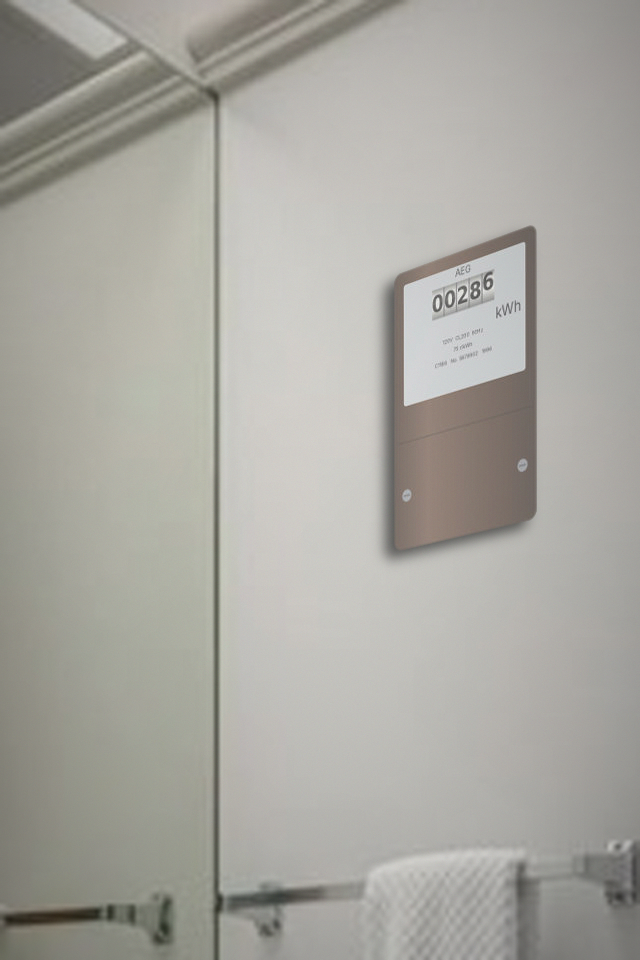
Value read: value=286 unit=kWh
